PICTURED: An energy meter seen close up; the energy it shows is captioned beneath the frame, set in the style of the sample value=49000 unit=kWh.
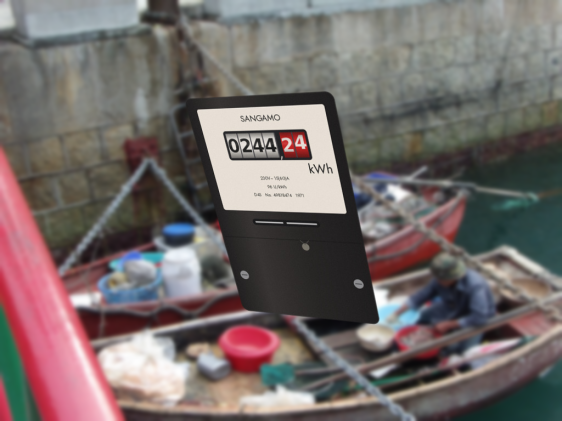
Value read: value=244.24 unit=kWh
